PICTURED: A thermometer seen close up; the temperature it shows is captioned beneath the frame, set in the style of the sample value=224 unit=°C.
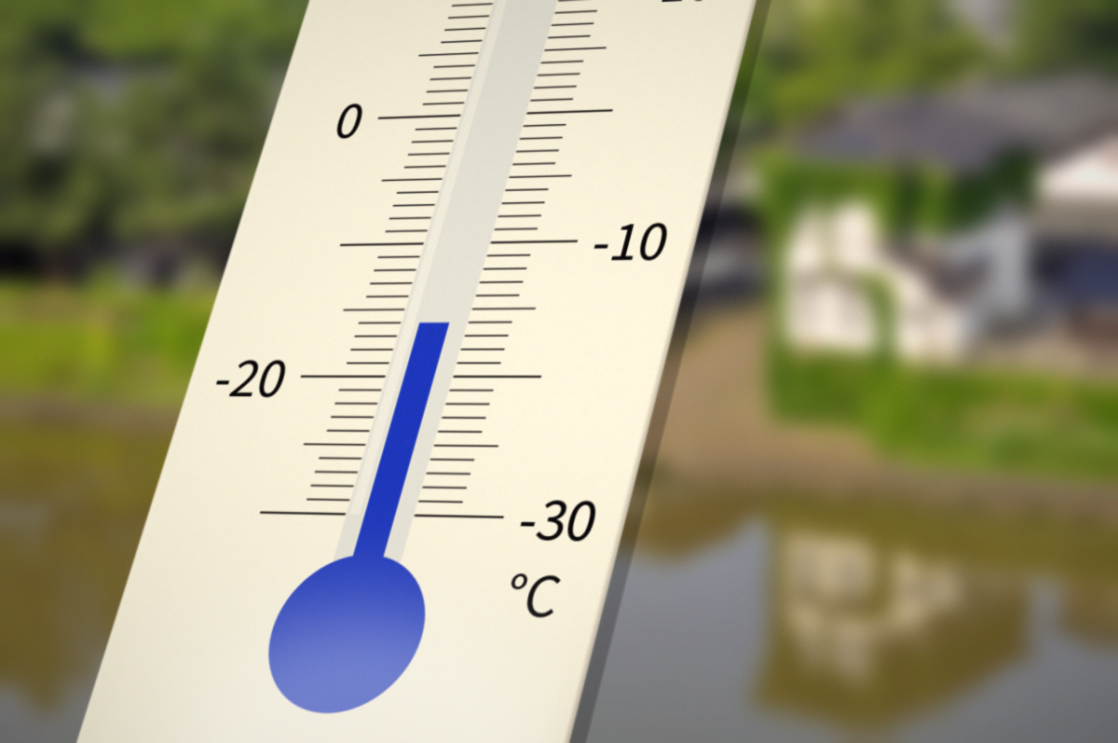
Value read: value=-16 unit=°C
